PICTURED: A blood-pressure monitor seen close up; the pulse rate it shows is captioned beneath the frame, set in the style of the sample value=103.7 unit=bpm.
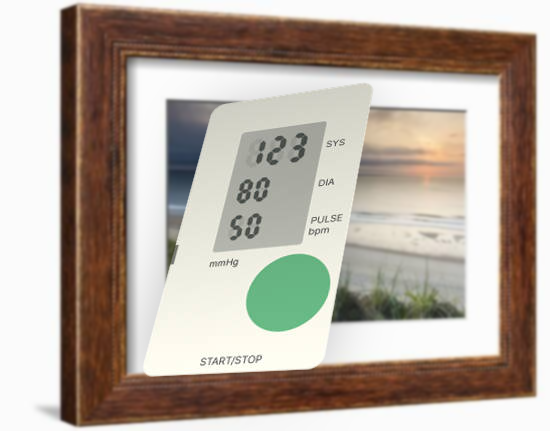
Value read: value=50 unit=bpm
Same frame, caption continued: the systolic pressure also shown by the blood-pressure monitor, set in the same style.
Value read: value=123 unit=mmHg
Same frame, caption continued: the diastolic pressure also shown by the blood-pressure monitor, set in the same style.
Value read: value=80 unit=mmHg
